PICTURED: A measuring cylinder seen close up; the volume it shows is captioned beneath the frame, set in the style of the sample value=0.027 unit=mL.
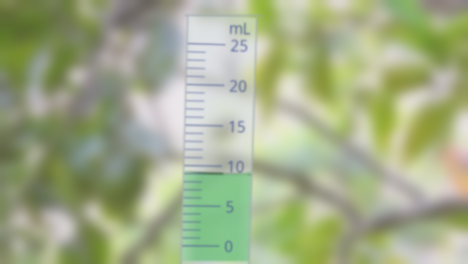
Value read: value=9 unit=mL
